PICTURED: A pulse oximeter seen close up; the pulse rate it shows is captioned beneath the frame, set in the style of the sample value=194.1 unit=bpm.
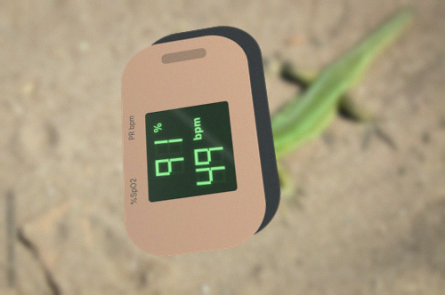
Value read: value=49 unit=bpm
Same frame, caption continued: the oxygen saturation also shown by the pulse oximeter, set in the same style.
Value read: value=91 unit=%
